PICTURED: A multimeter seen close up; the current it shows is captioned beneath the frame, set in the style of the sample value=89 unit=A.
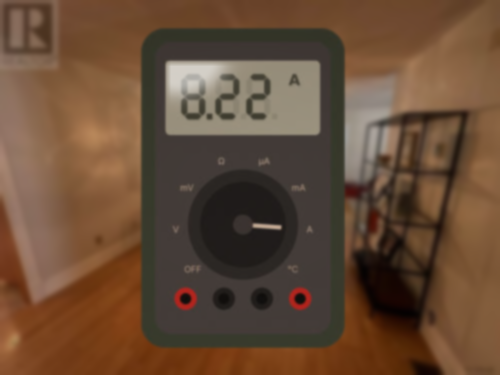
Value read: value=8.22 unit=A
